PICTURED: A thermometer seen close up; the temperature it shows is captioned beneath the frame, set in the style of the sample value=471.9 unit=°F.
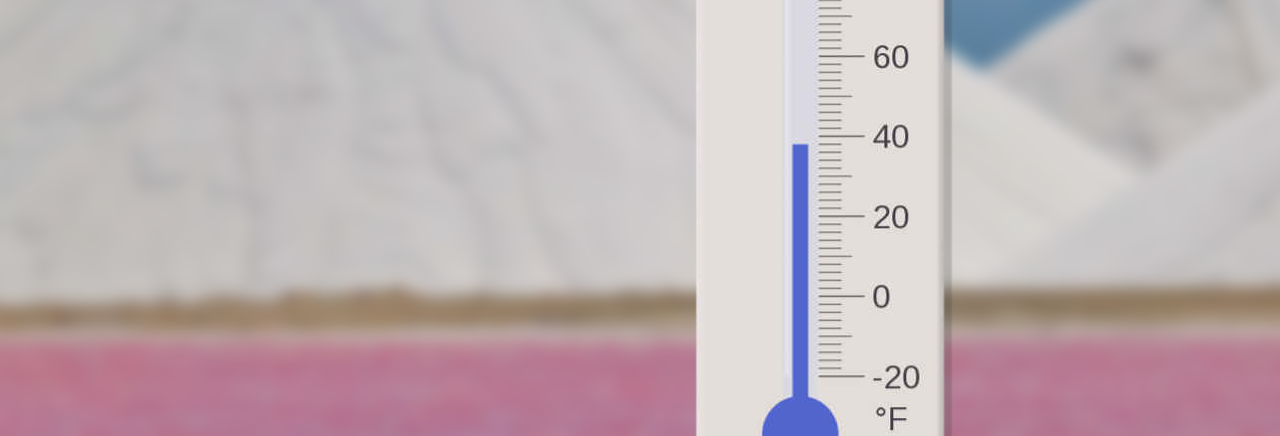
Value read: value=38 unit=°F
